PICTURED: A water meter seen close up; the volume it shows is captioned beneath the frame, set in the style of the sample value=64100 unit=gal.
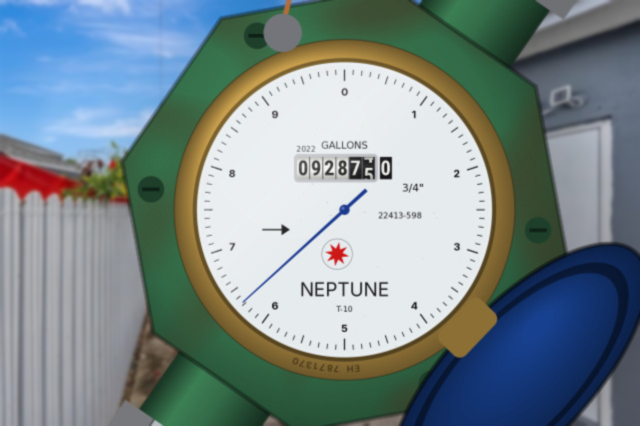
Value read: value=928746.3 unit=gal
